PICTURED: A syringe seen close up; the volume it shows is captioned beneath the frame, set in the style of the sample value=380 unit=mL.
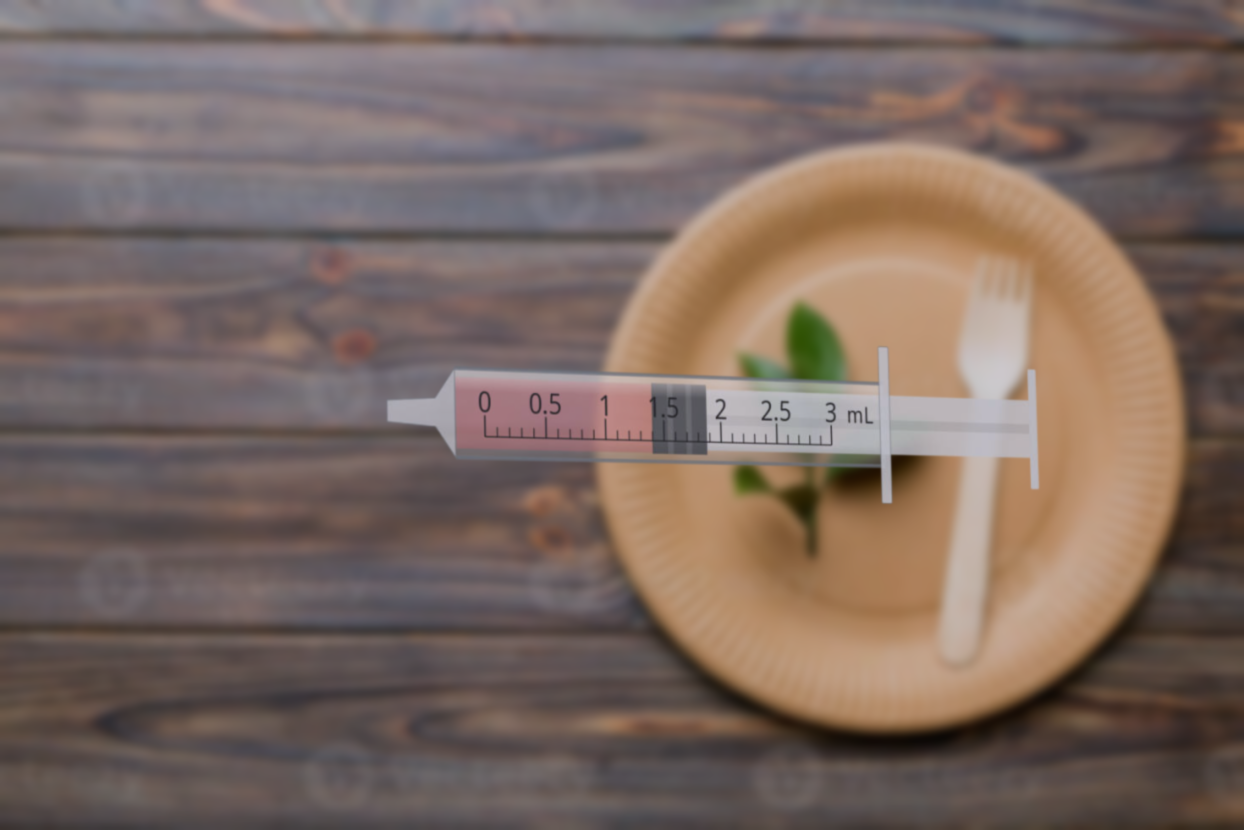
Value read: value=1.4 unit=mL
